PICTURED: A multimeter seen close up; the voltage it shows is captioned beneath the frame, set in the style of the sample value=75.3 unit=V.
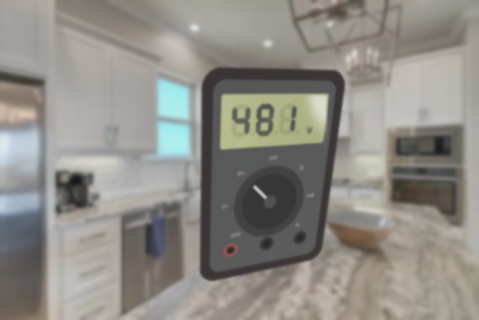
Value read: value=481 unit=V
